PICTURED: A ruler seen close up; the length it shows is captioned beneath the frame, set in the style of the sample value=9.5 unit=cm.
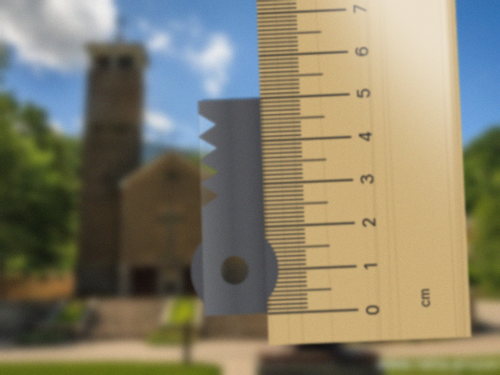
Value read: value=5 unit=cm
